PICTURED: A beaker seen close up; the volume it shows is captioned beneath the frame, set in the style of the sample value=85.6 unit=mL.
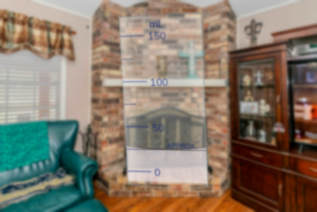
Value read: value=25 unit=mL
